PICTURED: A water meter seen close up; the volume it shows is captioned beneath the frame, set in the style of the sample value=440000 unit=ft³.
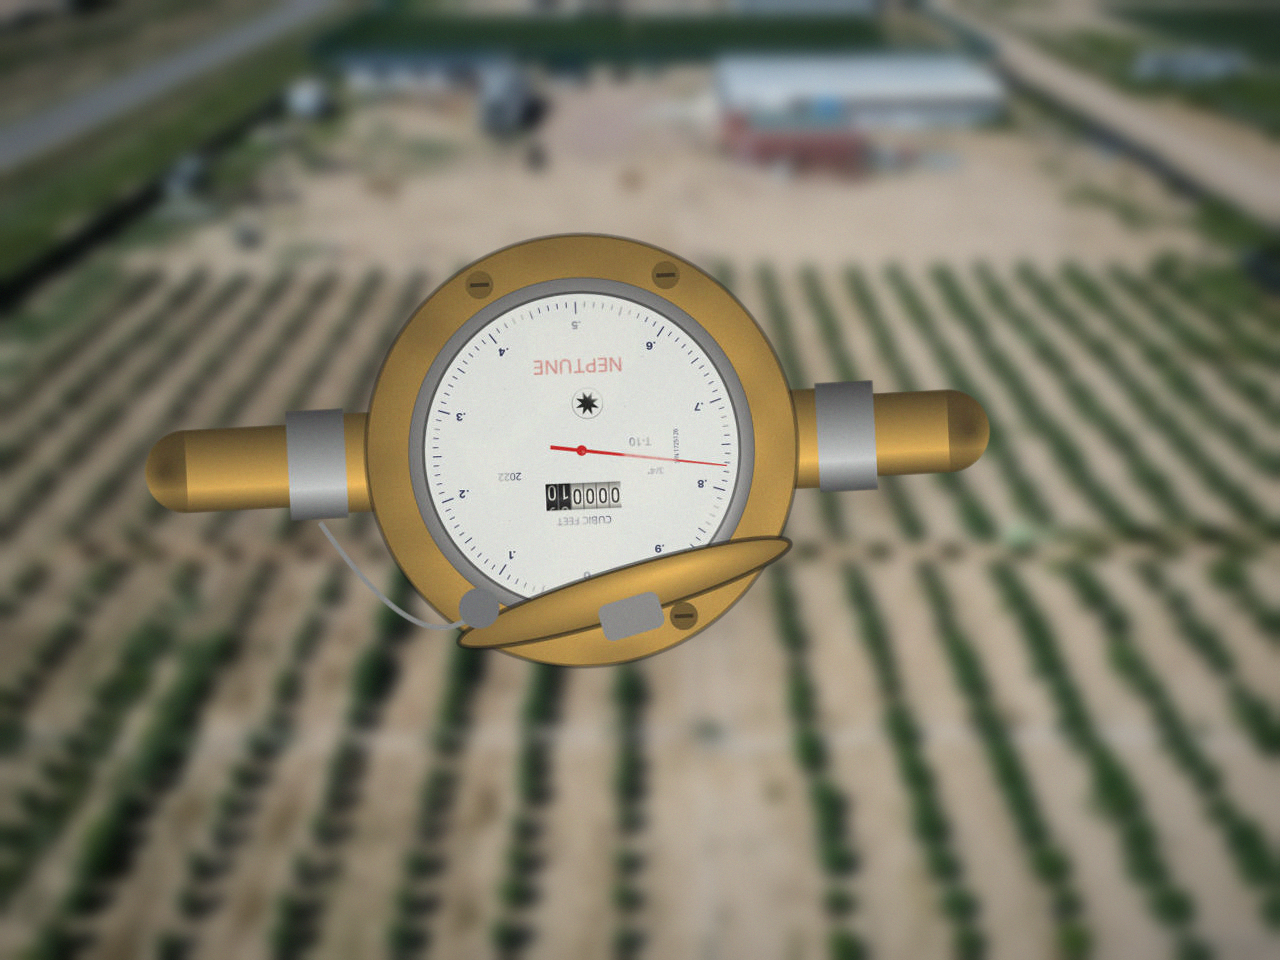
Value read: value=9.77 unit=ft³
